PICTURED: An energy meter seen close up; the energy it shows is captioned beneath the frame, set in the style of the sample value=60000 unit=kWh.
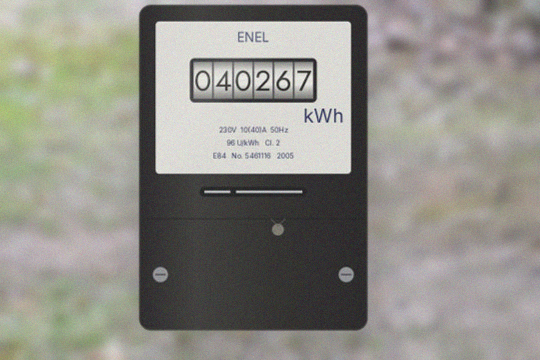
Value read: value=40267 unit=kWh
